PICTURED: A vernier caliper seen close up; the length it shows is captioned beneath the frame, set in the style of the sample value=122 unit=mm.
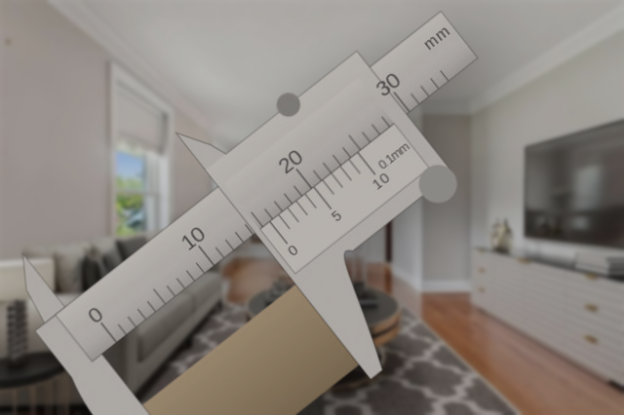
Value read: value=15.7 unit=mm
